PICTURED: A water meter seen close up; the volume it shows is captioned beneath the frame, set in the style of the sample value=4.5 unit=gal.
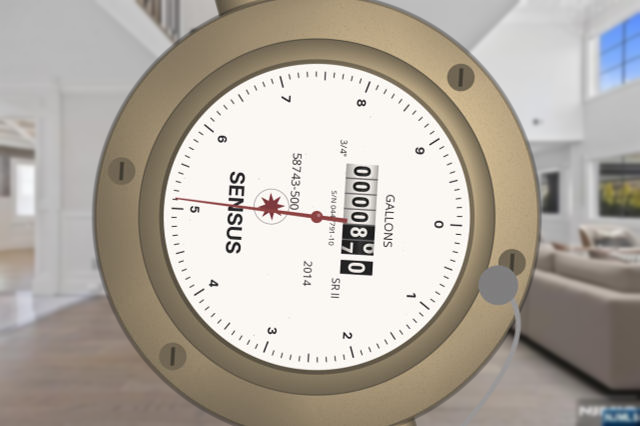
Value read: value=865.1 unit=gal
